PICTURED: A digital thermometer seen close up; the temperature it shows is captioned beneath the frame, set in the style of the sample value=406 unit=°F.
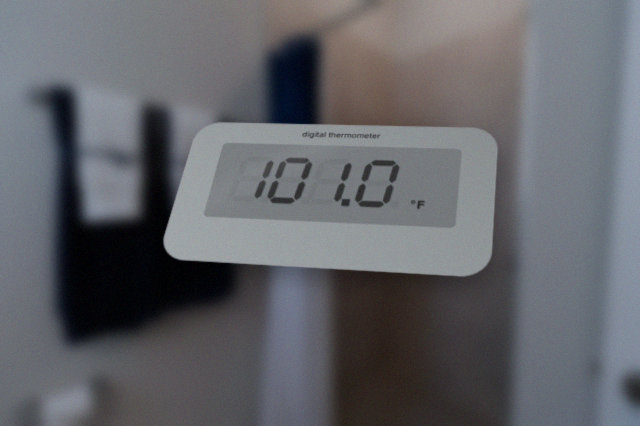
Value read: value=101.0 unit=°F
